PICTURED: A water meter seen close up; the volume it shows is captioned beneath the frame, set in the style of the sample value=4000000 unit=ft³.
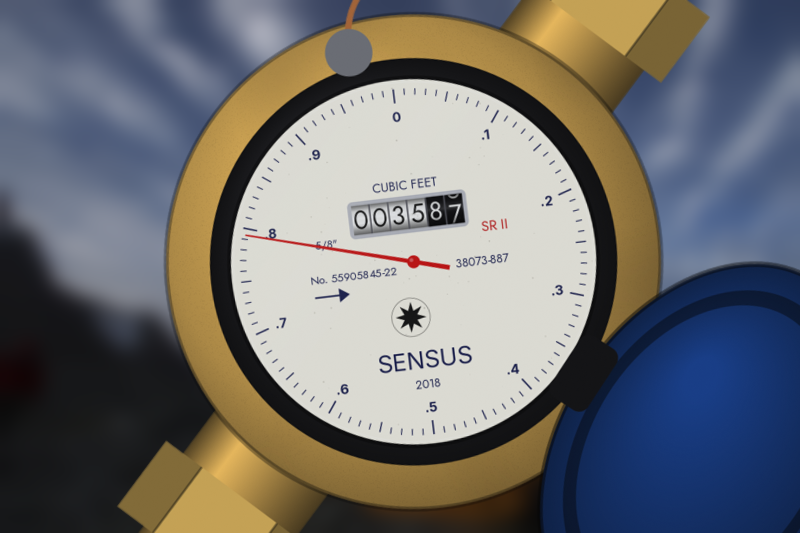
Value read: value=3586.79 unit=ft³
